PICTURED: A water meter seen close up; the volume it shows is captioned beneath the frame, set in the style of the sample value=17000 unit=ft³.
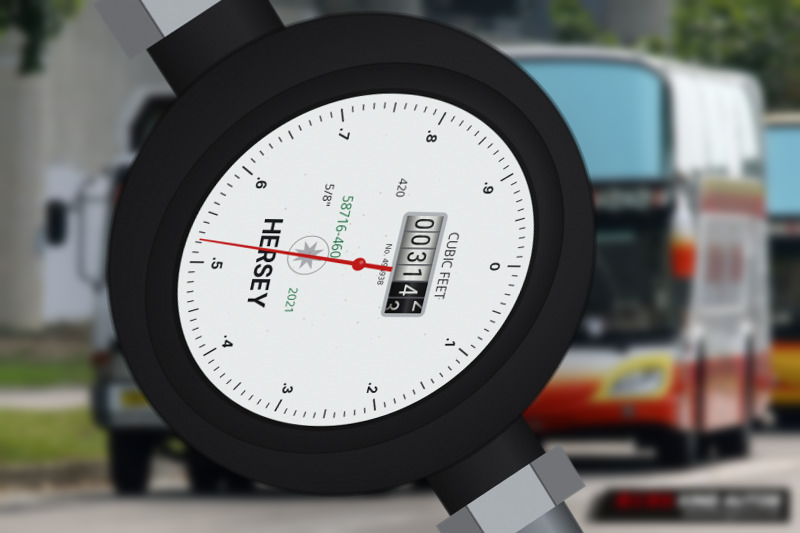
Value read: value=3142.52 unit=ft³
